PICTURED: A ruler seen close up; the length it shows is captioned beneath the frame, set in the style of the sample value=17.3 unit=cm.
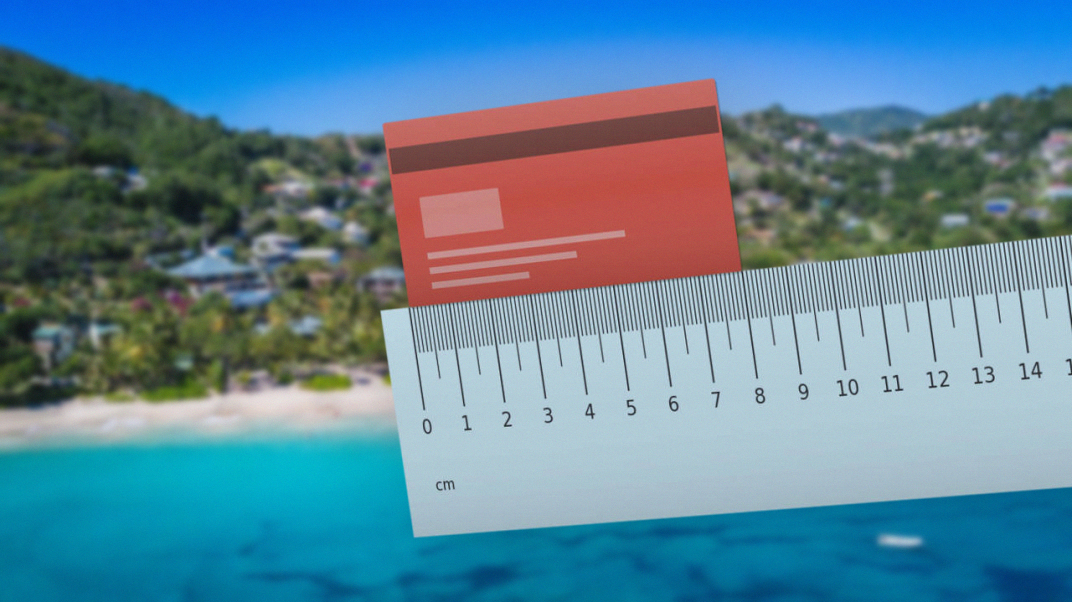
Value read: value=8 unit=cm
